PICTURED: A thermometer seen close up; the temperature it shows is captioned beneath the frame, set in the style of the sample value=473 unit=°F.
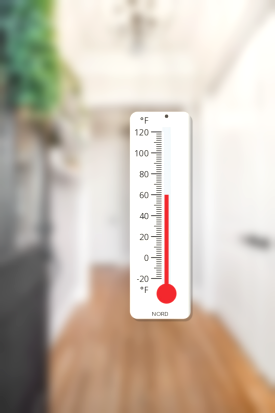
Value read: value=60 unit=°F
